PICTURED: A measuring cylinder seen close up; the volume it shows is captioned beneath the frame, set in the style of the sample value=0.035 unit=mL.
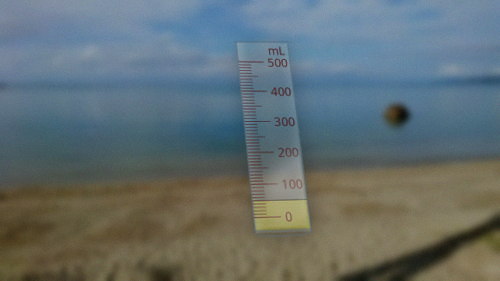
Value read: value=50 unit=mL
